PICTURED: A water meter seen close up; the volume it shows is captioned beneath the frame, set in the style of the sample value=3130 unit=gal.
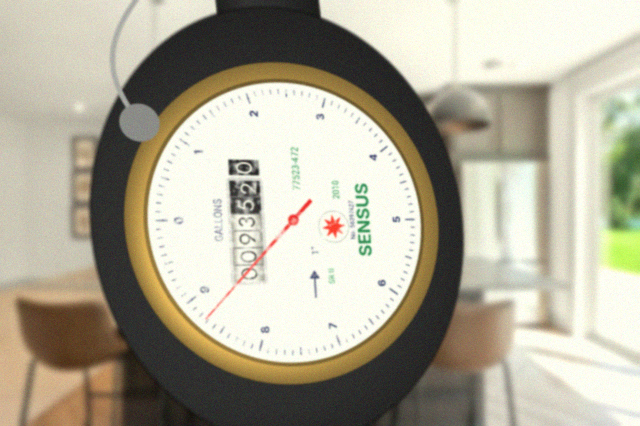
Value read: value=93518.7 unit=gal
